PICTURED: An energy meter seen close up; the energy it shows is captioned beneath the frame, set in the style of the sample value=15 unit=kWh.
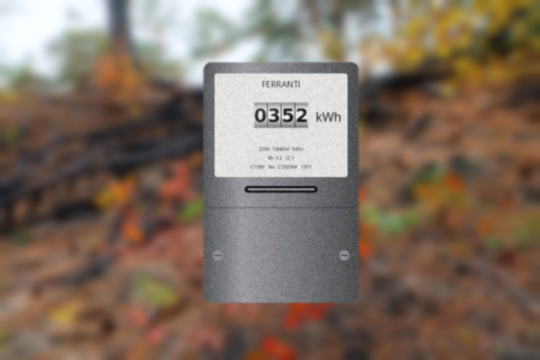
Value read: value=352 unit=kWh
